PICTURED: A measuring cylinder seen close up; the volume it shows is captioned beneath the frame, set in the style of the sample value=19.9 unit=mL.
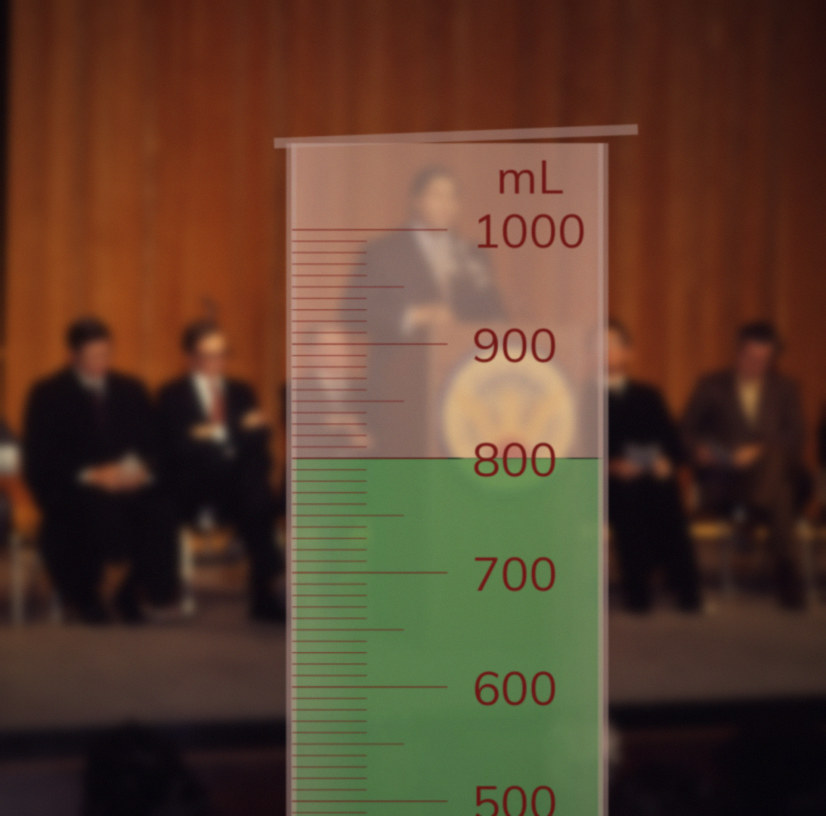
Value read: value=800 unit=mL
